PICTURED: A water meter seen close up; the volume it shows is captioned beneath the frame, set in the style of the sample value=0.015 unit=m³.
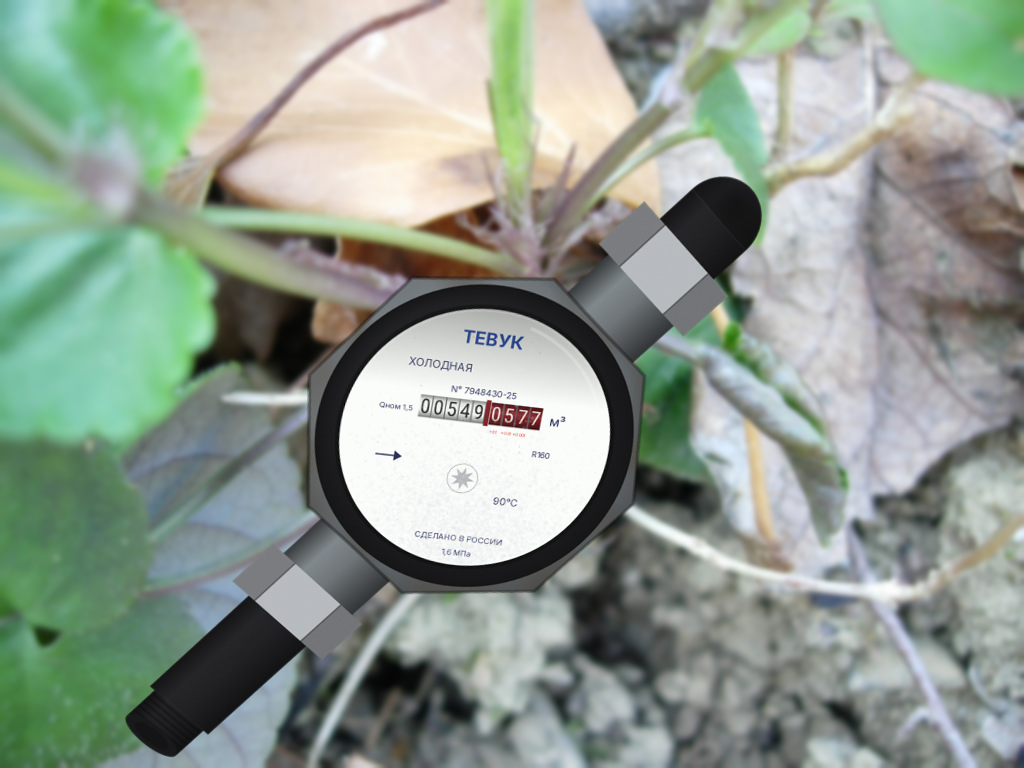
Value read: value=549.0577 unit=m³
